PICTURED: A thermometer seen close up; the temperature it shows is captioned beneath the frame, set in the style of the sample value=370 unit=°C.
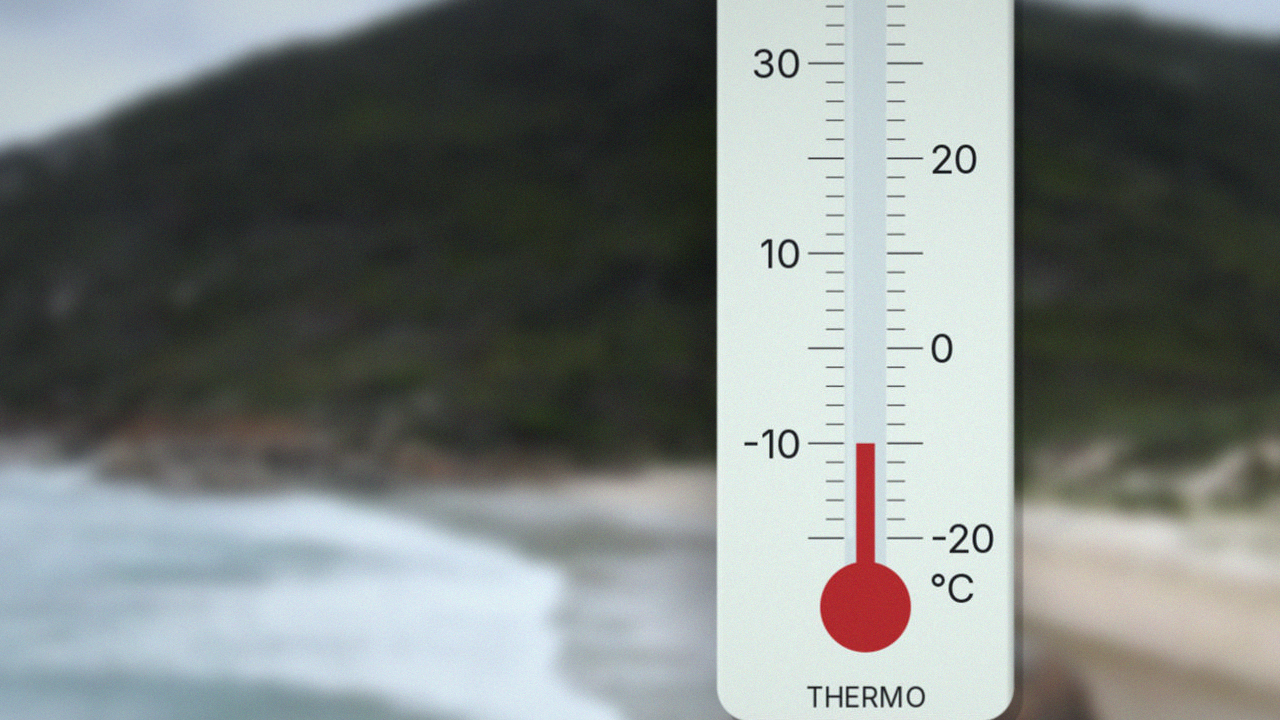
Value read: value=-10 unit=°C
